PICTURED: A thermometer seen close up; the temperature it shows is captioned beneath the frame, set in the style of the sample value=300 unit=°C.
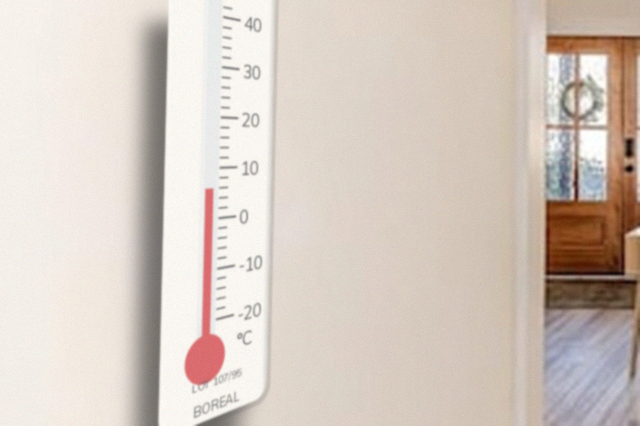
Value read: value=6 unit=°C
